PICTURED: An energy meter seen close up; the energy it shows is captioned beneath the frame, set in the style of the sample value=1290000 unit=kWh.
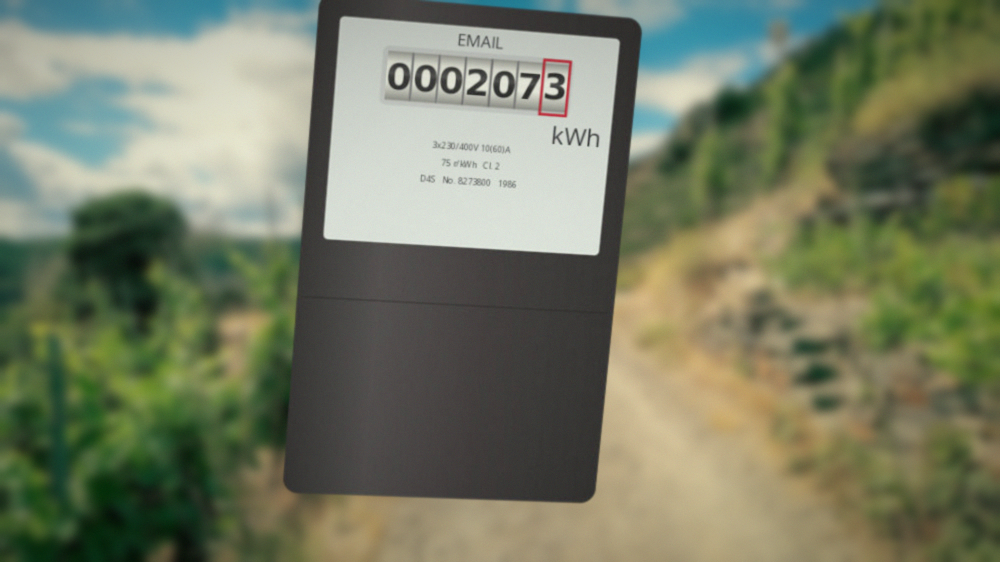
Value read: value=207.3 unit=kWh
